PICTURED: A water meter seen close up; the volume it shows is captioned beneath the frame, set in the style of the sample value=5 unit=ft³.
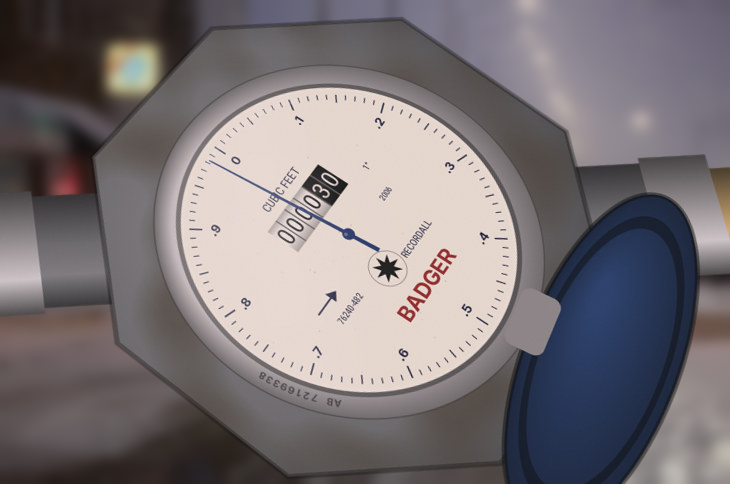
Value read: value=29.98 unit=ft³
